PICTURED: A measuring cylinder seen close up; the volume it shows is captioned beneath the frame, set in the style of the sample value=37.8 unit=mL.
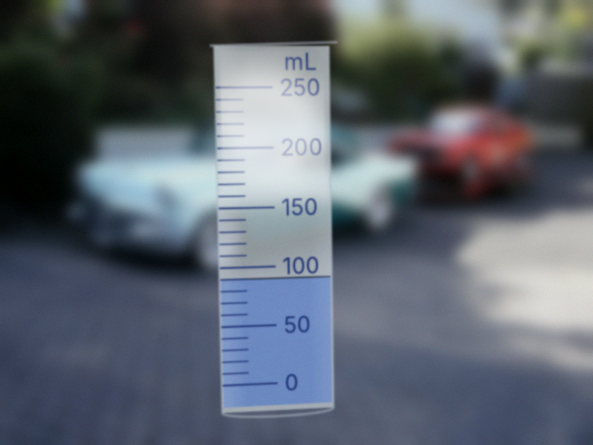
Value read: value=90 unit=mL
